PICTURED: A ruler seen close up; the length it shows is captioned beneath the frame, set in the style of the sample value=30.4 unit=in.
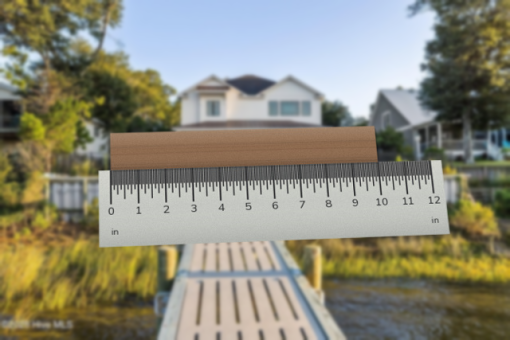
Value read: value=10 unit=in
